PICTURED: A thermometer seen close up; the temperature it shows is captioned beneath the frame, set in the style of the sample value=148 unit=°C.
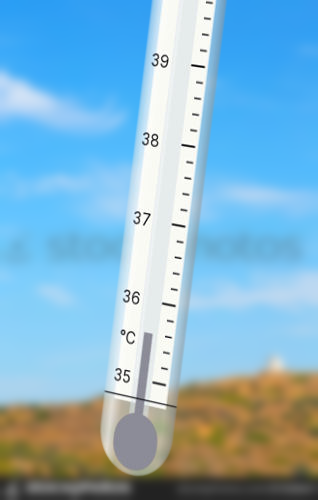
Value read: value=35.6 unit=°C
